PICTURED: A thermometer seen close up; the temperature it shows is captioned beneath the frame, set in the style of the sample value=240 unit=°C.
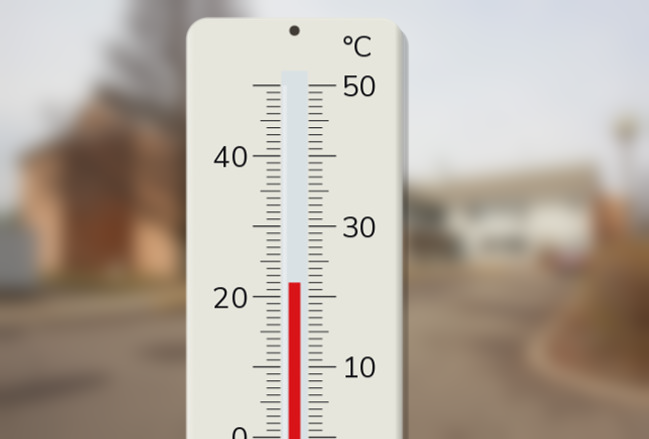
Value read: value=22 unit=°C
